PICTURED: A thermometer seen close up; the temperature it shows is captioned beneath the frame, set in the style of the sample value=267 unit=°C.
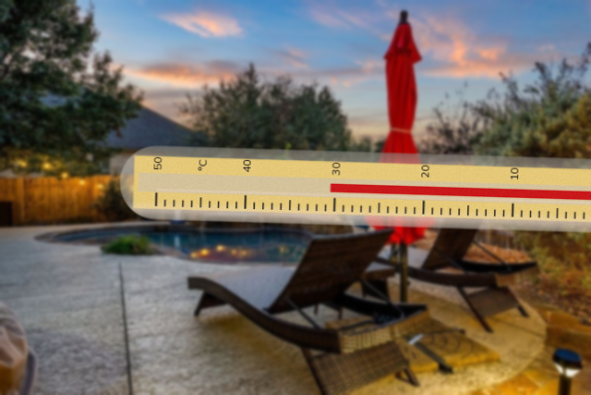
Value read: value=30.5 unit=°C
